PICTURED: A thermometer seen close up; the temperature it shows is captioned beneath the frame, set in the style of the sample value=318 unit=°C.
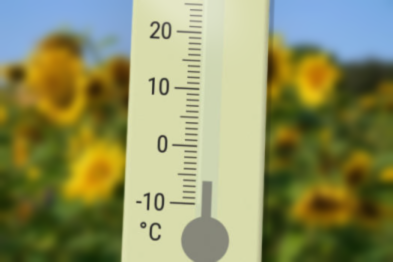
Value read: value=-6 unit=°C
